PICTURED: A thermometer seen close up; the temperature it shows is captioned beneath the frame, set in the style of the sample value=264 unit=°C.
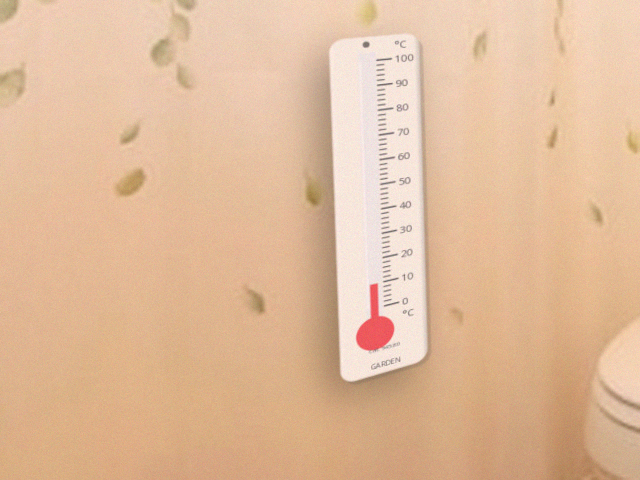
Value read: value=10 unit=°C
